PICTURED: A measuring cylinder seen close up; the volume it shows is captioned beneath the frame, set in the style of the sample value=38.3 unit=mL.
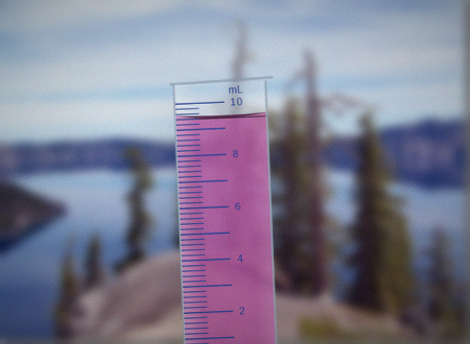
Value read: value=9.4 unit=mL
